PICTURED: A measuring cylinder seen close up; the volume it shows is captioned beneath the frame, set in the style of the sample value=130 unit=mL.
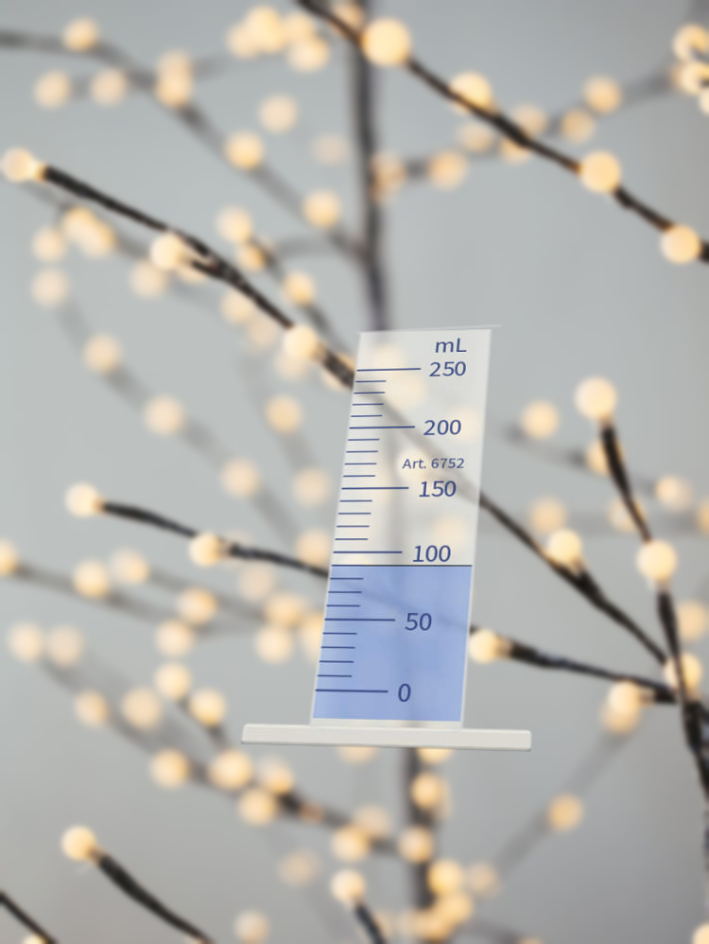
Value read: value=90 unit=mL
